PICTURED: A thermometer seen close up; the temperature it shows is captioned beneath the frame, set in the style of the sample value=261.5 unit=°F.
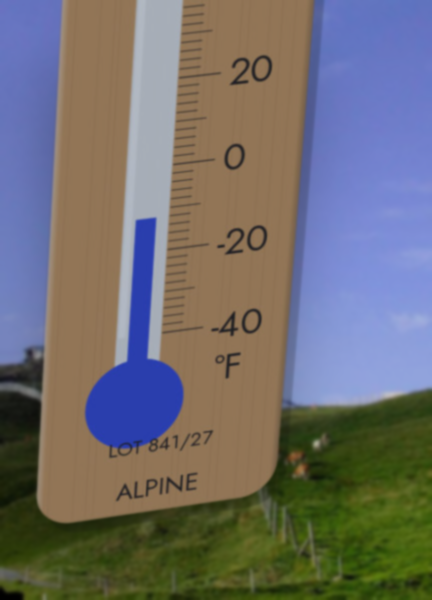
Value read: value=-12 unit=°F
